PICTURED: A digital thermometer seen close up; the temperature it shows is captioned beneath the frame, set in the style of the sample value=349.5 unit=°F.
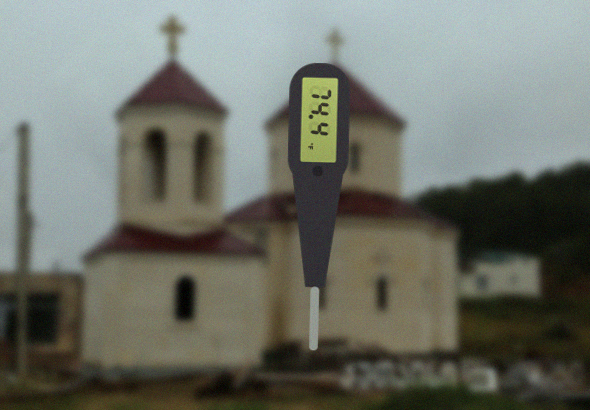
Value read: value=74.4 unit=°F
